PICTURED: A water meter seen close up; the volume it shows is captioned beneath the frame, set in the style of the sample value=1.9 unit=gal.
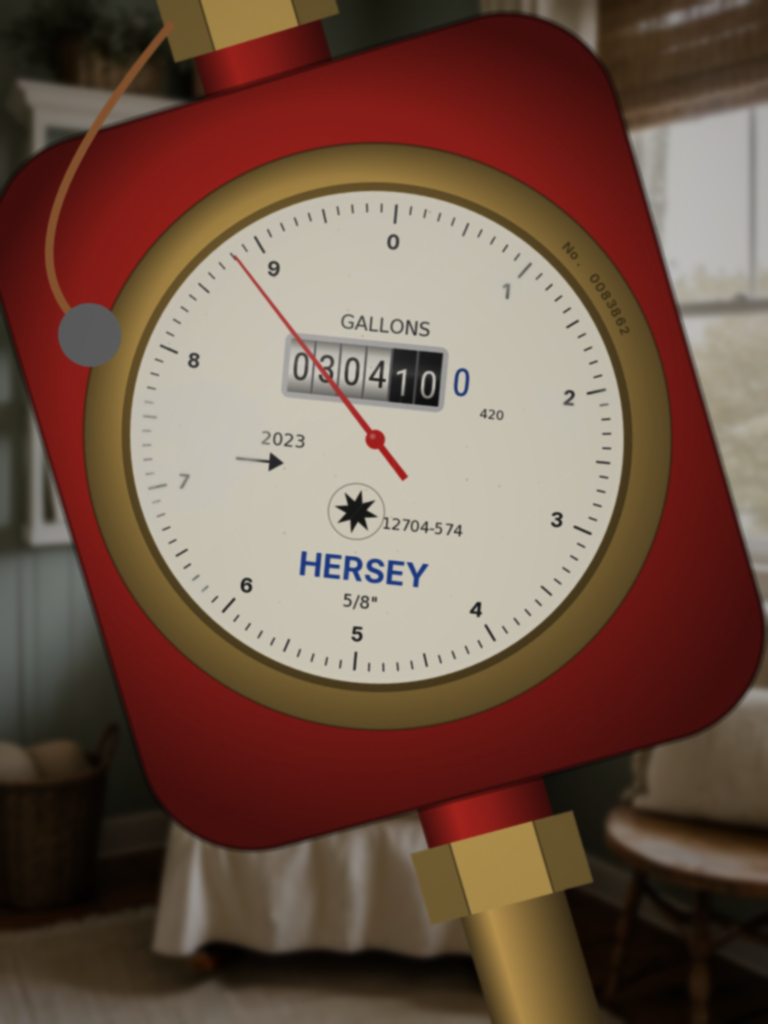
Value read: value=304098.8 unit=gal
